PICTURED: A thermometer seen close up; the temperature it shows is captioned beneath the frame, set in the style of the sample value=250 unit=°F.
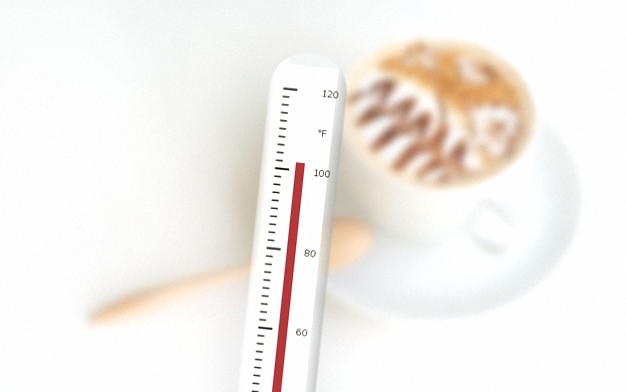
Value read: value=102 unit=°F
